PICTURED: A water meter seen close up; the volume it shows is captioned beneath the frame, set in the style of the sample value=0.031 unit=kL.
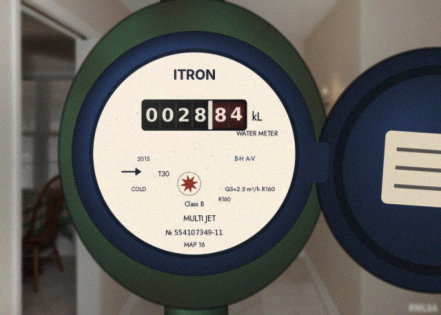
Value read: value=28.84 unit=kL
